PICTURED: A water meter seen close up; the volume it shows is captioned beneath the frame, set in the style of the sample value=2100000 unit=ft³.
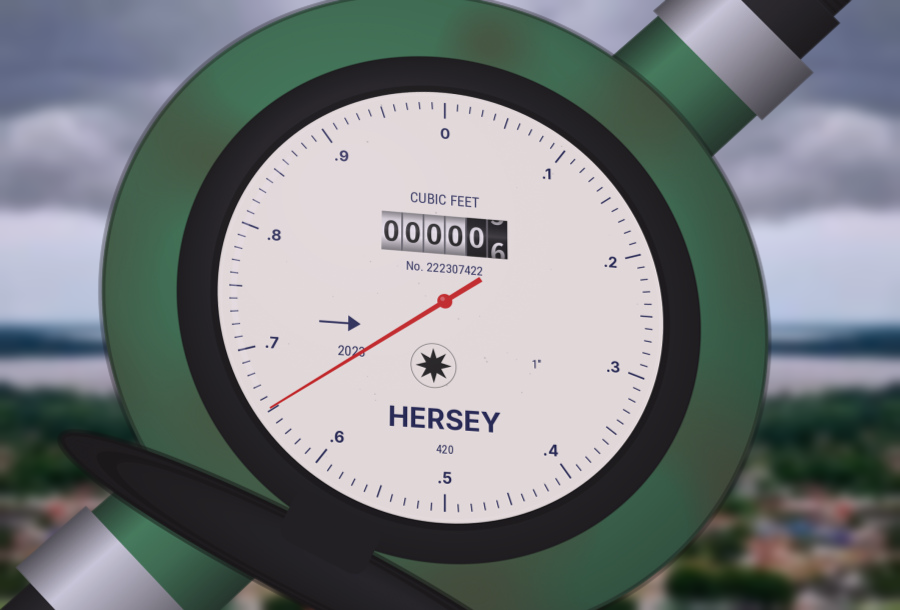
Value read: value=5.65 unit=ft³
